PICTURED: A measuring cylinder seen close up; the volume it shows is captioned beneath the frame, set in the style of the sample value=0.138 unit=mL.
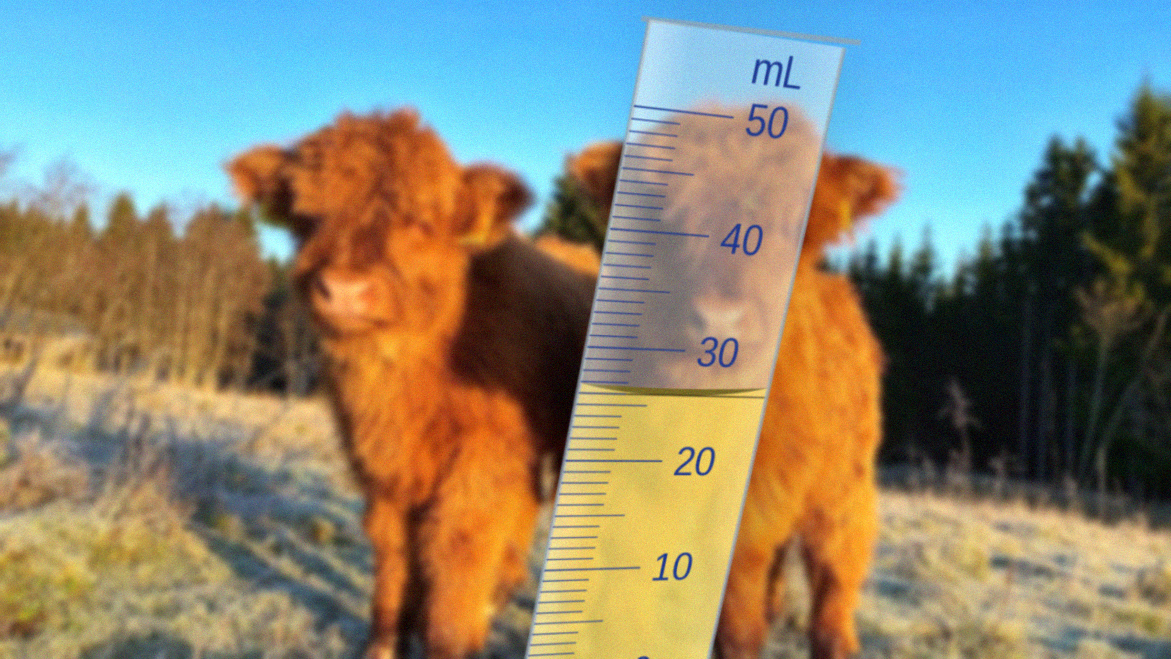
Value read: value=26 unit=mL
